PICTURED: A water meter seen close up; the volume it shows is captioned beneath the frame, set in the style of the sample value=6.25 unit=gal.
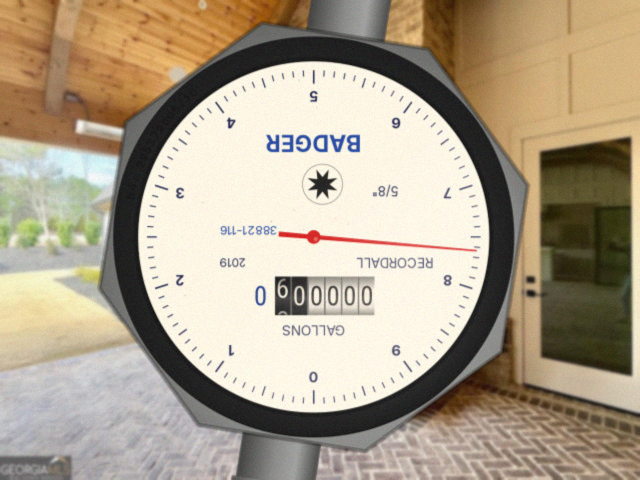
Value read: value=87.6 unit=gal
